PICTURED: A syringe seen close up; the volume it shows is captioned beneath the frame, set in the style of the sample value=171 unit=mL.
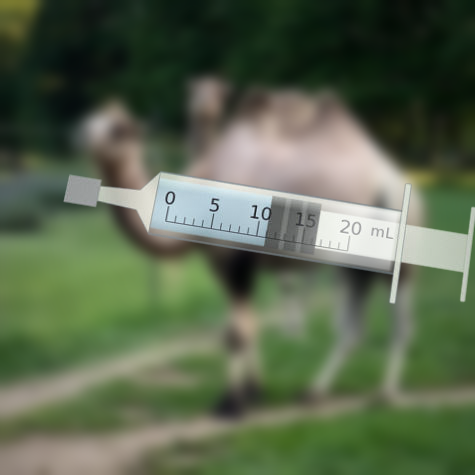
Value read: value=11 unit=mL
